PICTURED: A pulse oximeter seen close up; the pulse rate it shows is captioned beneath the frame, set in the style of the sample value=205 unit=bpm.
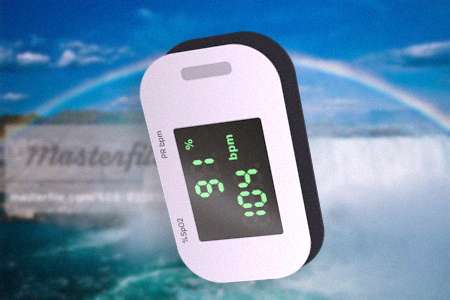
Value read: value=104 unit=bpm
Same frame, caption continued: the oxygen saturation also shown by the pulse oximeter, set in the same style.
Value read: value=91 unit=%
